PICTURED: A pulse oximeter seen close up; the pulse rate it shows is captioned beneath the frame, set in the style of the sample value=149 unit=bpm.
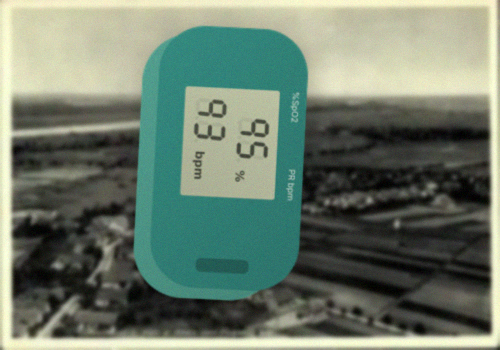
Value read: value=93 unit=bpm
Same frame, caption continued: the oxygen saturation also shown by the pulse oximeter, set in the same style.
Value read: value=95 unit=%
